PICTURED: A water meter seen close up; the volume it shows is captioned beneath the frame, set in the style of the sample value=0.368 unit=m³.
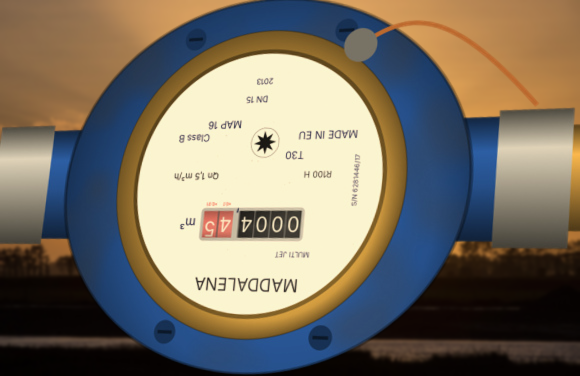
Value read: value=4.45 unit=m³
